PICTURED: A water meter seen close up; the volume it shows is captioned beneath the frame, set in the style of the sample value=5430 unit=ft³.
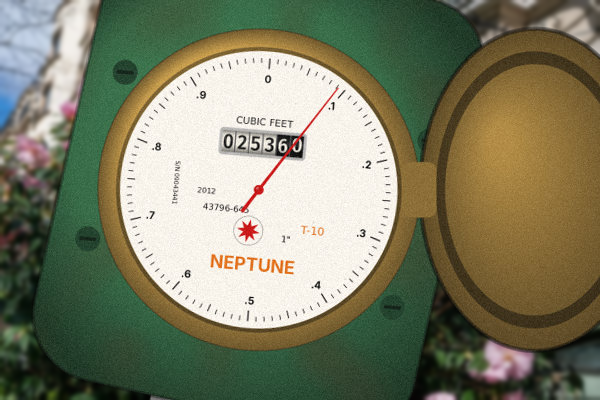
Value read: value=25360.09 unit=ft³
